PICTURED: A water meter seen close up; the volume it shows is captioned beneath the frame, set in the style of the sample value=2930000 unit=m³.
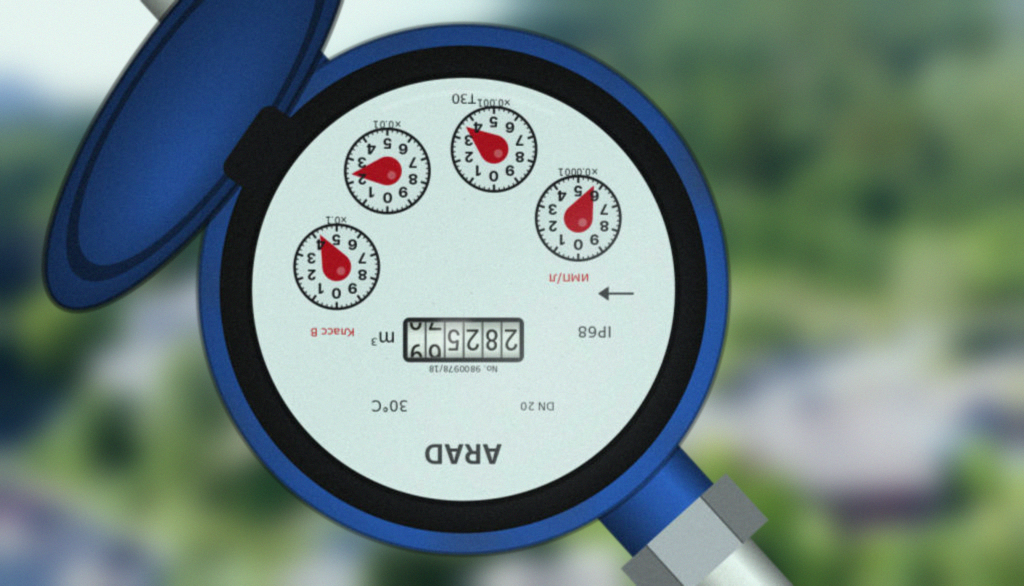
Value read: value=282569.4235 unit=m³
